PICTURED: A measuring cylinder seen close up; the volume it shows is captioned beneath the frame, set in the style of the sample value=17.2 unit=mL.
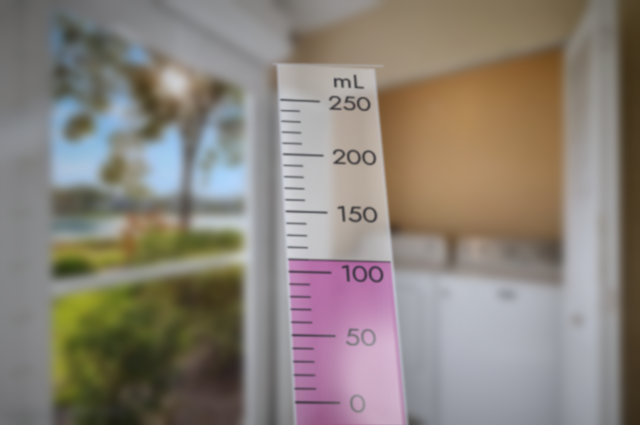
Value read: value=110 unit=mL
